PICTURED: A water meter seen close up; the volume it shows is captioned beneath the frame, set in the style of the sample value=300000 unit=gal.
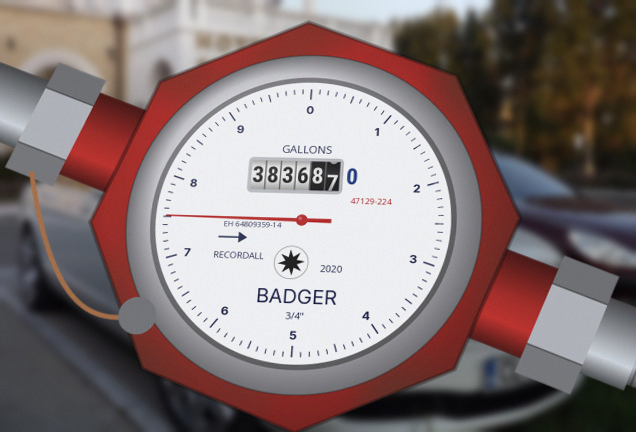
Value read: value=3836867.5 unit=gal
